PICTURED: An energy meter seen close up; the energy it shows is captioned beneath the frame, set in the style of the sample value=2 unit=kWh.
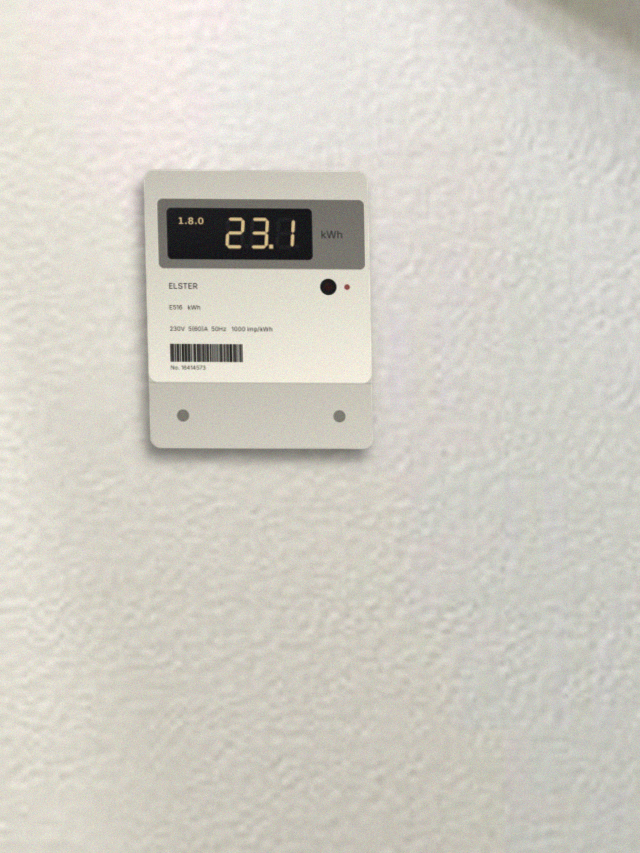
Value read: value=23.1 unit=kWh
